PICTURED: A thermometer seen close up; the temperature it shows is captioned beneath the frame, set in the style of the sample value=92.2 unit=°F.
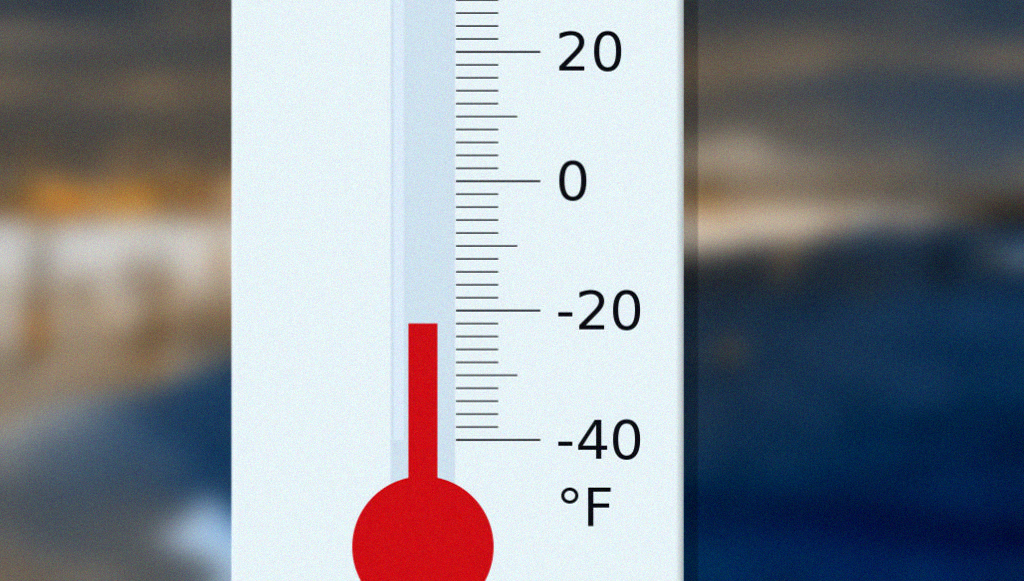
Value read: value=-22 unit=°F
